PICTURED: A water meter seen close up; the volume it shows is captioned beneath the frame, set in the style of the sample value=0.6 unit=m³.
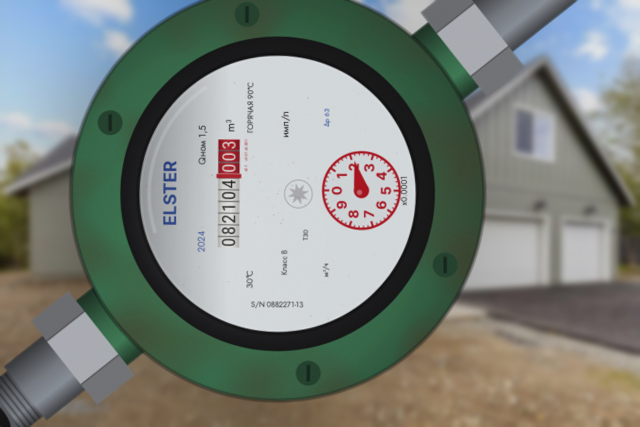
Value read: value=82104.0032 unit=m³
